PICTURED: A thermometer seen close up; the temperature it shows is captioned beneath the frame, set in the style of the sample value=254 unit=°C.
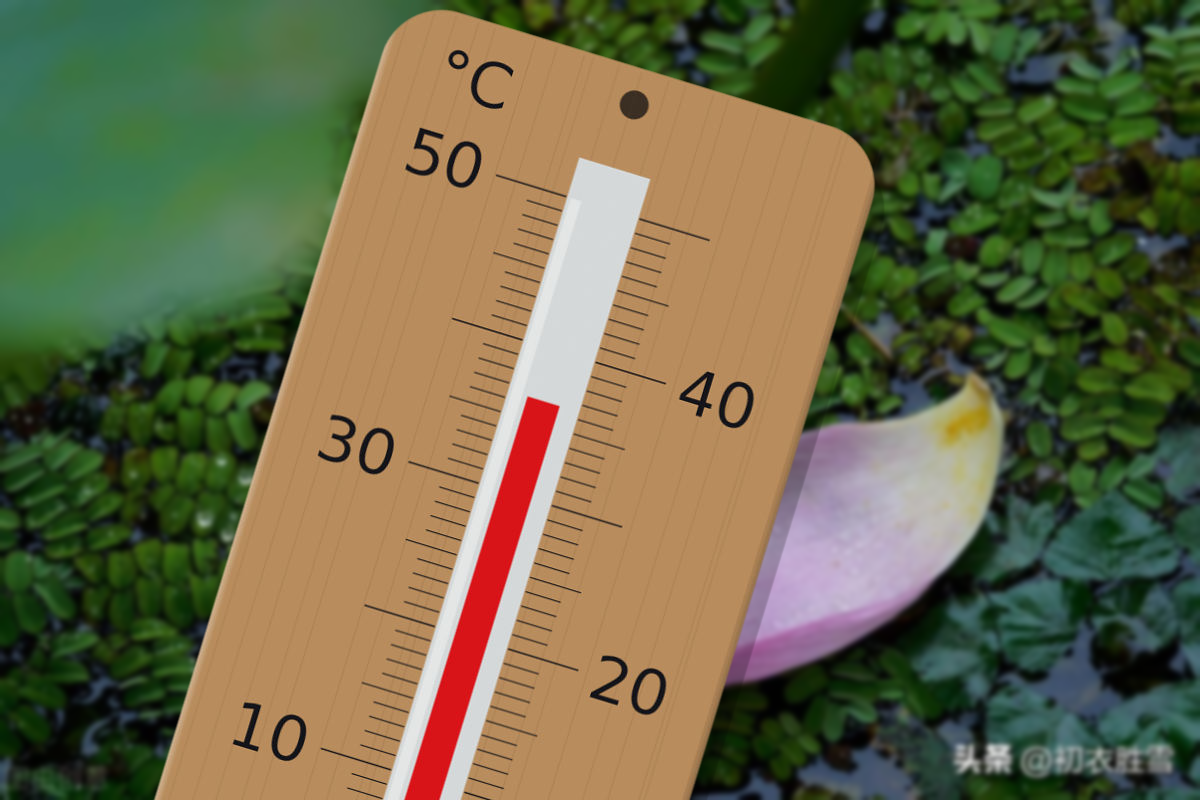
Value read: value=36.5 unit=°C
